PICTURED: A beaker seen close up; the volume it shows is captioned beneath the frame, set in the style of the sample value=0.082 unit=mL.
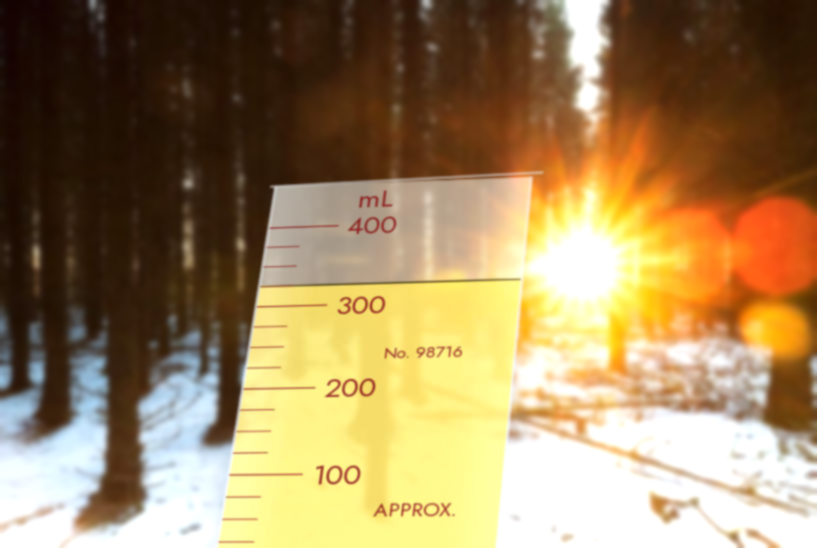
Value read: value=325 unit=mL
